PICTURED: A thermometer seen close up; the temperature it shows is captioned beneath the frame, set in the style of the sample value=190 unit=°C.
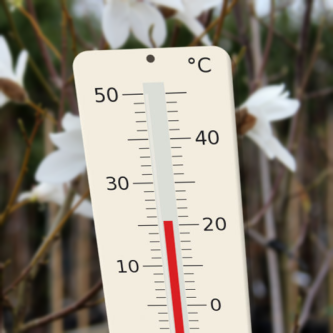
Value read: value=21 unit=°C
